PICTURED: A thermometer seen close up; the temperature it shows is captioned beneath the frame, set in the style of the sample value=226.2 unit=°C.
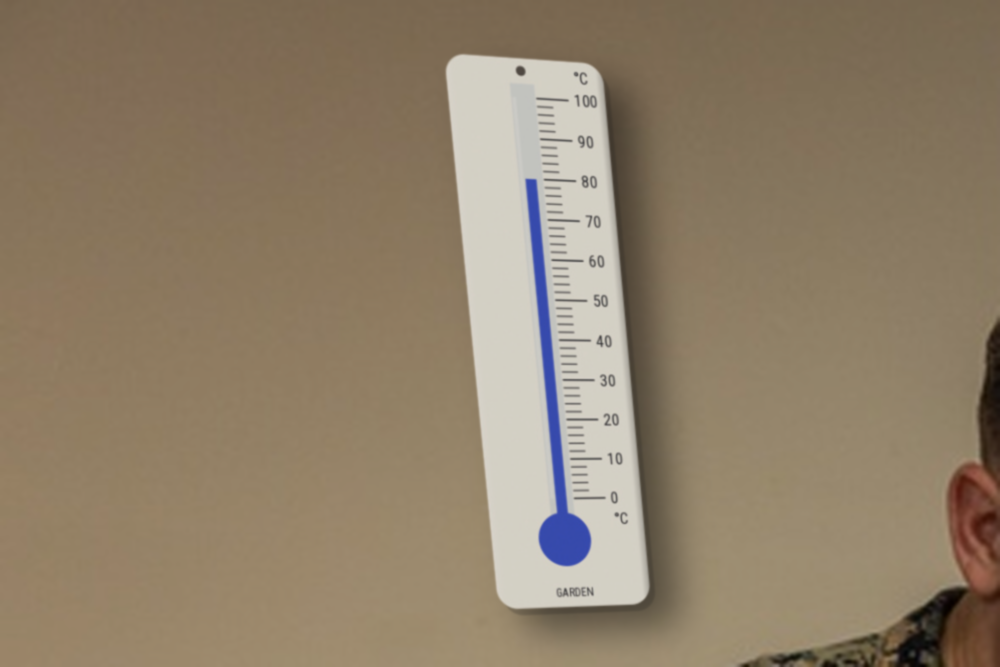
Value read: value=80 unit=°C
